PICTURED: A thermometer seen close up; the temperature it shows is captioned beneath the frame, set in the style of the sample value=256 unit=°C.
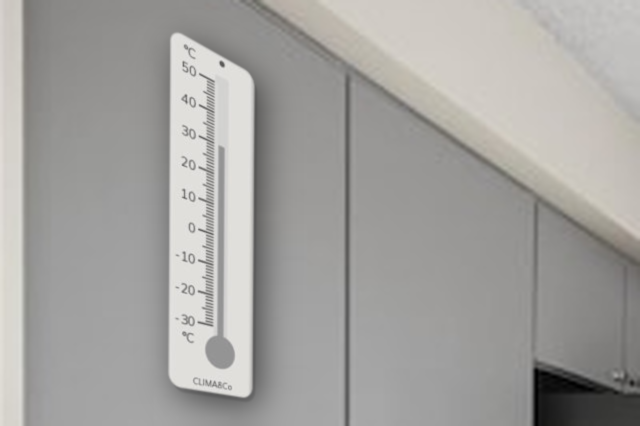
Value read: value=30 unit=°C
